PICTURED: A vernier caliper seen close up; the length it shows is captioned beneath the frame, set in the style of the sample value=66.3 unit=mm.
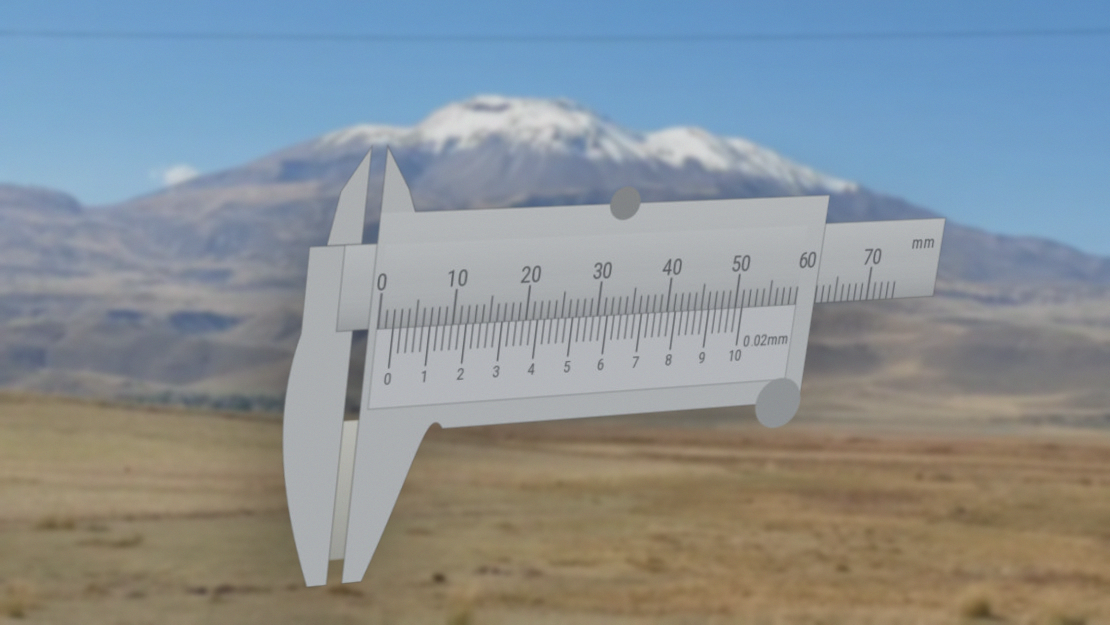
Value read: value=2.0 unit=mm
